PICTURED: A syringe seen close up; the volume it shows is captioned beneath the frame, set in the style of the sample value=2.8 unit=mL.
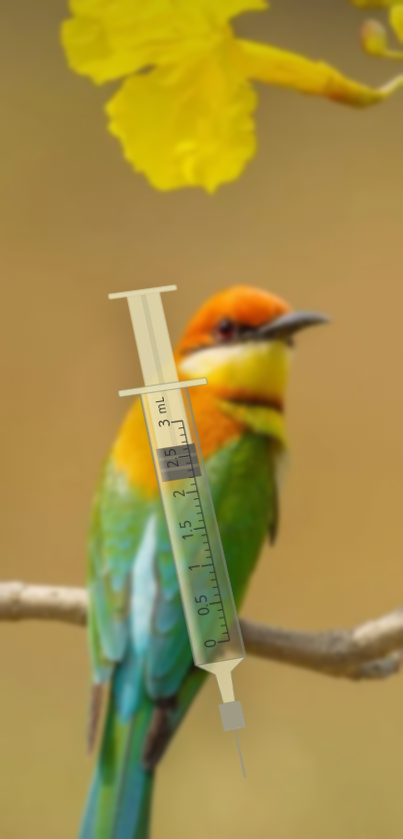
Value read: value=2.2 unit=mL
